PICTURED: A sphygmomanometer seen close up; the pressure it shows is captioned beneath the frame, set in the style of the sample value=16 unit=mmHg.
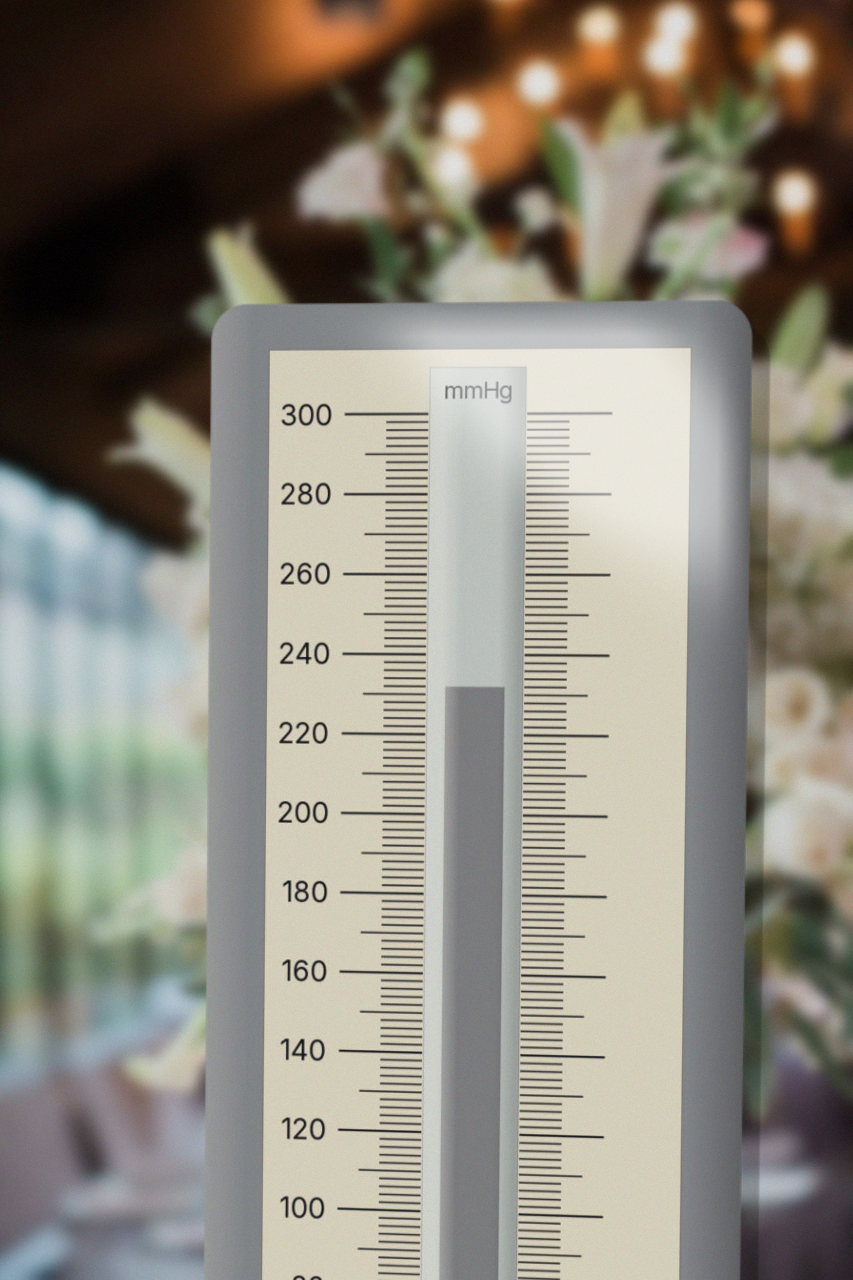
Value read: value=232 unit=mmHg
